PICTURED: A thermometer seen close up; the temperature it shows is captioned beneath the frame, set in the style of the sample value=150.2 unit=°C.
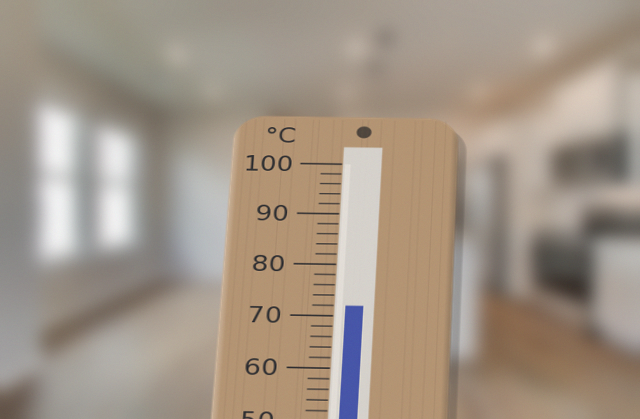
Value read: value=72 unit=°C
